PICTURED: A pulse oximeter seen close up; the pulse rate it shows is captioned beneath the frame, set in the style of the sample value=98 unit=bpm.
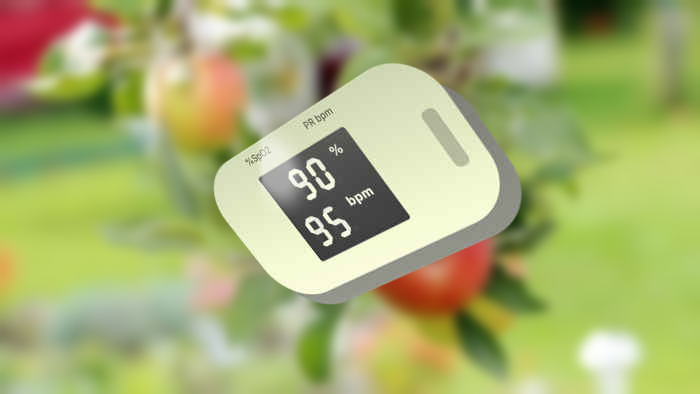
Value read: value=95 unit=bpm
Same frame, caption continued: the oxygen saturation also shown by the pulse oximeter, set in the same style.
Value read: value=90 unit=%
